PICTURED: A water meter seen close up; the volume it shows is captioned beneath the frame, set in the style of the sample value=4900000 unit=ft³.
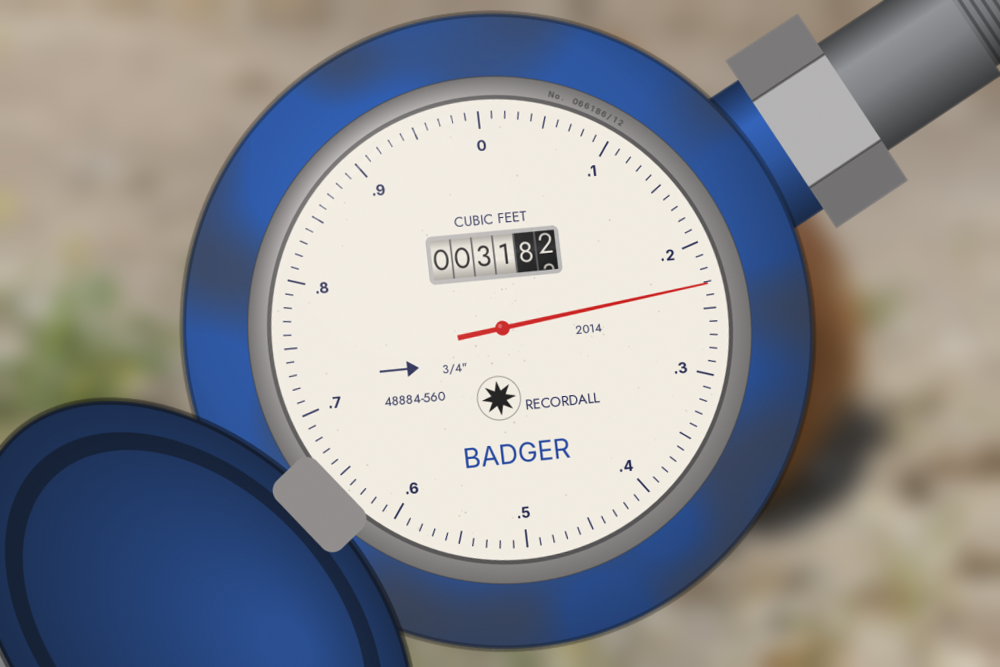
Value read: value=3182.23 unit=ft³
